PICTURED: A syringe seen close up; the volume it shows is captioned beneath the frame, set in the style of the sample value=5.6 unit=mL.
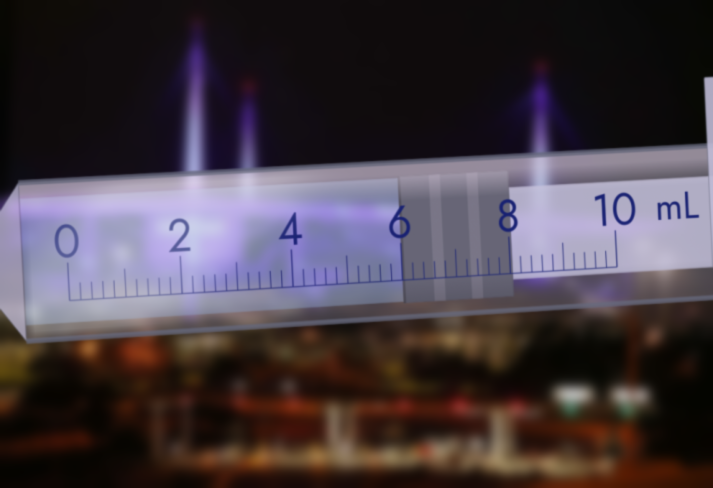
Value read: value=6 unit=mL
